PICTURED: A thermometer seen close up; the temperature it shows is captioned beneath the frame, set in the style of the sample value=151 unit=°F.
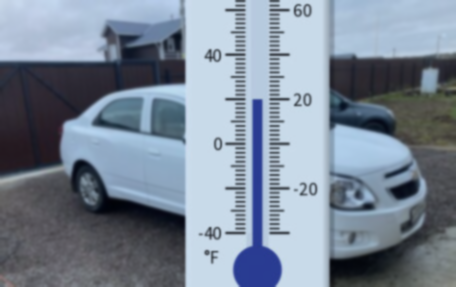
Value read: value=20 unit=°F
